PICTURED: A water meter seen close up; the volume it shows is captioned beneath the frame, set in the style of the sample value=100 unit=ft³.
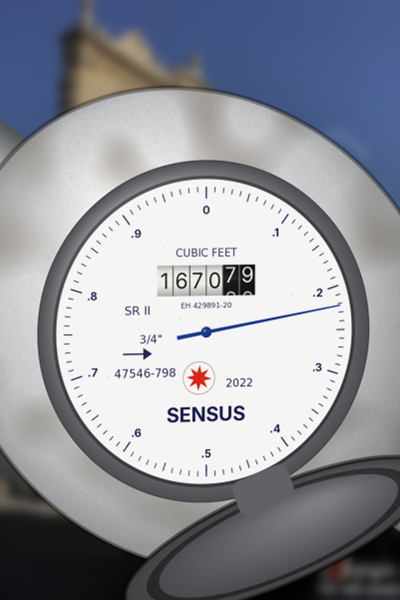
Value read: value=167079.22 unit=ft³
